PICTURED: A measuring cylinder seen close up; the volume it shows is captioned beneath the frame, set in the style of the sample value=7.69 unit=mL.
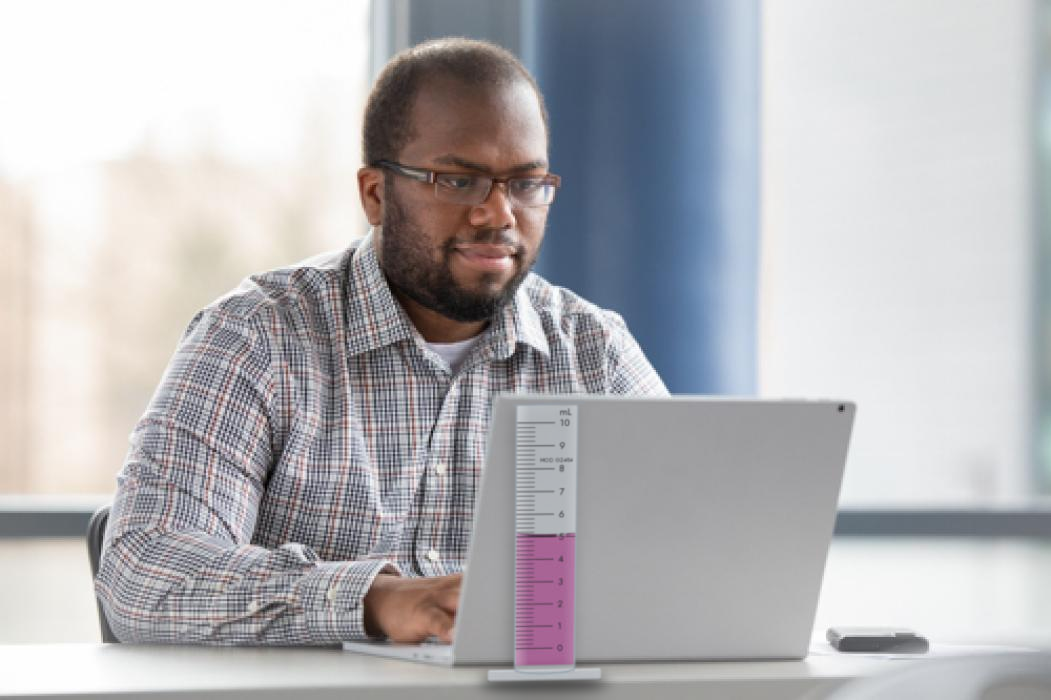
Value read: value=5 unit=mL
